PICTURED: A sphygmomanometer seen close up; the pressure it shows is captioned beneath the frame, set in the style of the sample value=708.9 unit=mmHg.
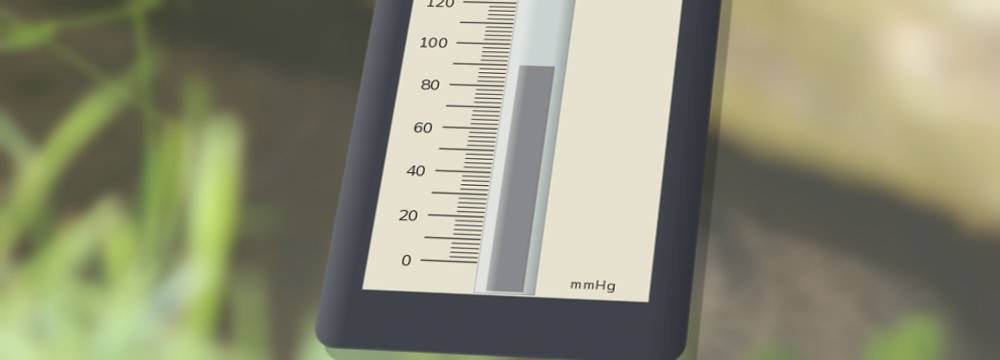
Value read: value=90 unit=mmHg
